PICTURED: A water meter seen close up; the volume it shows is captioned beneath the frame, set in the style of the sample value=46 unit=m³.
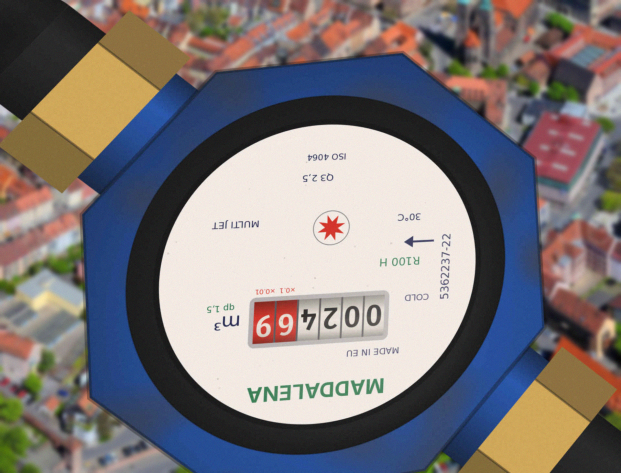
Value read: value=24.69 unit=m³
